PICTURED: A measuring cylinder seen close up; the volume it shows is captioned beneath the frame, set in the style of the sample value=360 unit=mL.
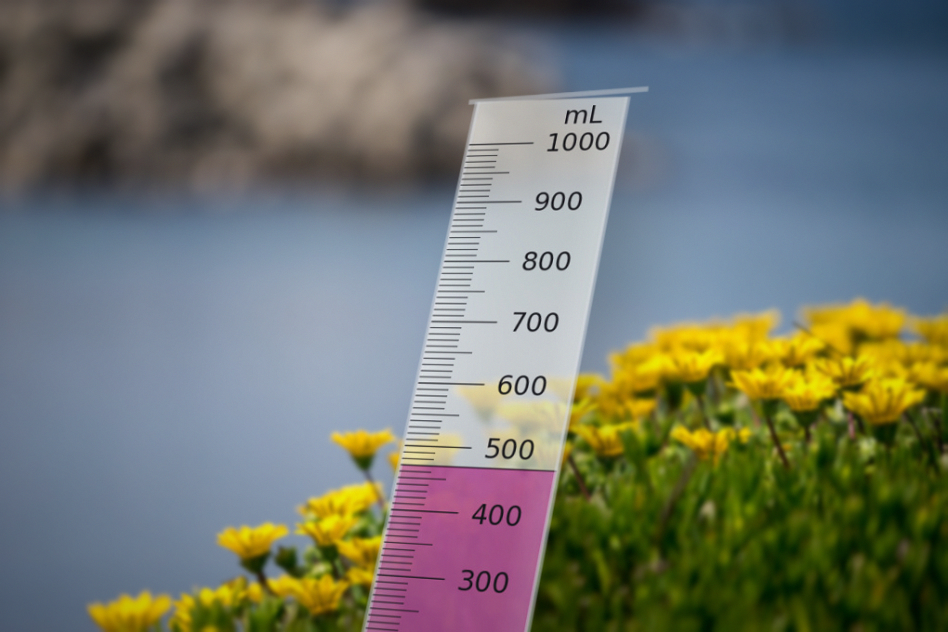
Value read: value=470 unit=mL
